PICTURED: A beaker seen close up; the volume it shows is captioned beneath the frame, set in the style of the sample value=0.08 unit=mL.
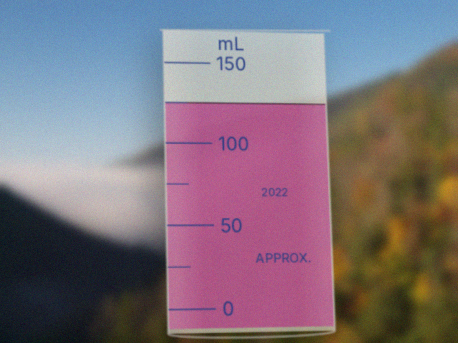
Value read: value=125 unit=mL
